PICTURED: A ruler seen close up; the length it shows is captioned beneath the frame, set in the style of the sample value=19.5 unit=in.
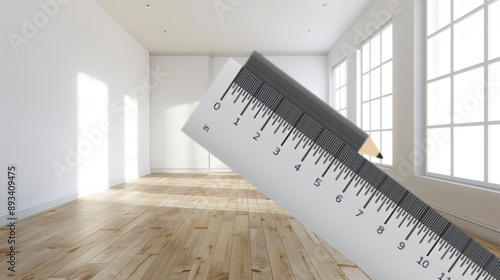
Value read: value=6.5 unit=in
